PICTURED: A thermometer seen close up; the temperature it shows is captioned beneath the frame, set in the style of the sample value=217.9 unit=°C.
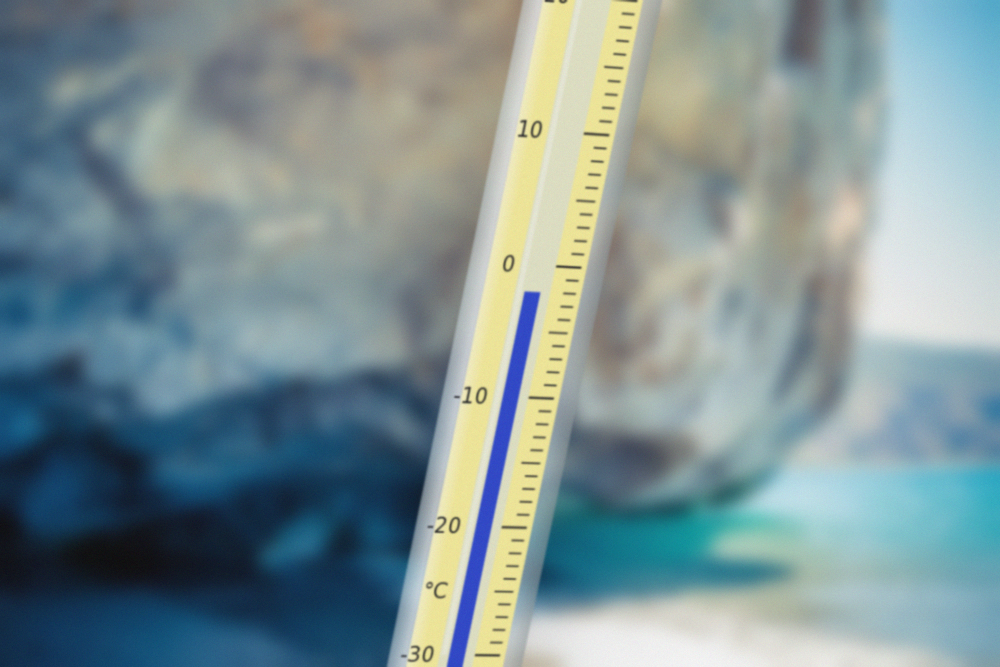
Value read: value=-2 unit=°C
